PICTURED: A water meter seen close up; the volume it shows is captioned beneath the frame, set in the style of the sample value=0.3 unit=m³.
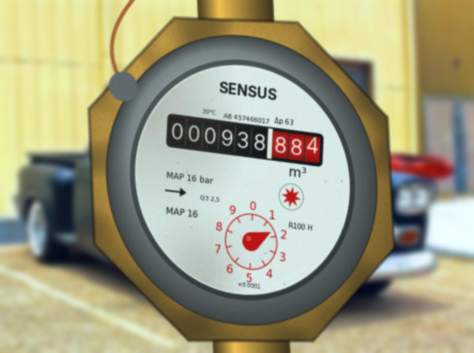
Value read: value=938.8841 unit=m³
